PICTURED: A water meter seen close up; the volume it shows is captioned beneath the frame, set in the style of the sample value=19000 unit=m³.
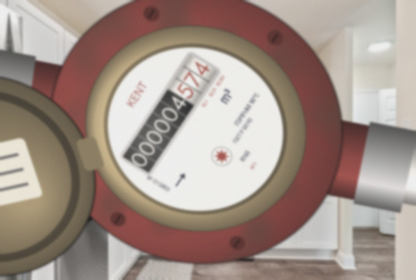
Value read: value=4.574 unit=m³
